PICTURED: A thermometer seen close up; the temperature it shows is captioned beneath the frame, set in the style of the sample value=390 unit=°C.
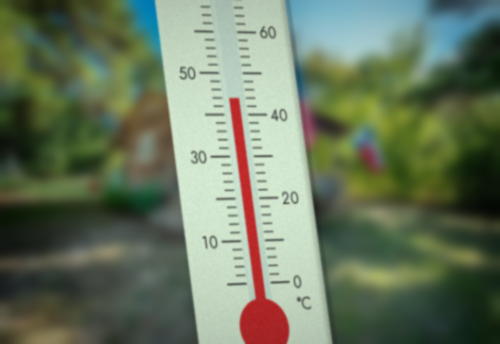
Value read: value=44 unit=°C
